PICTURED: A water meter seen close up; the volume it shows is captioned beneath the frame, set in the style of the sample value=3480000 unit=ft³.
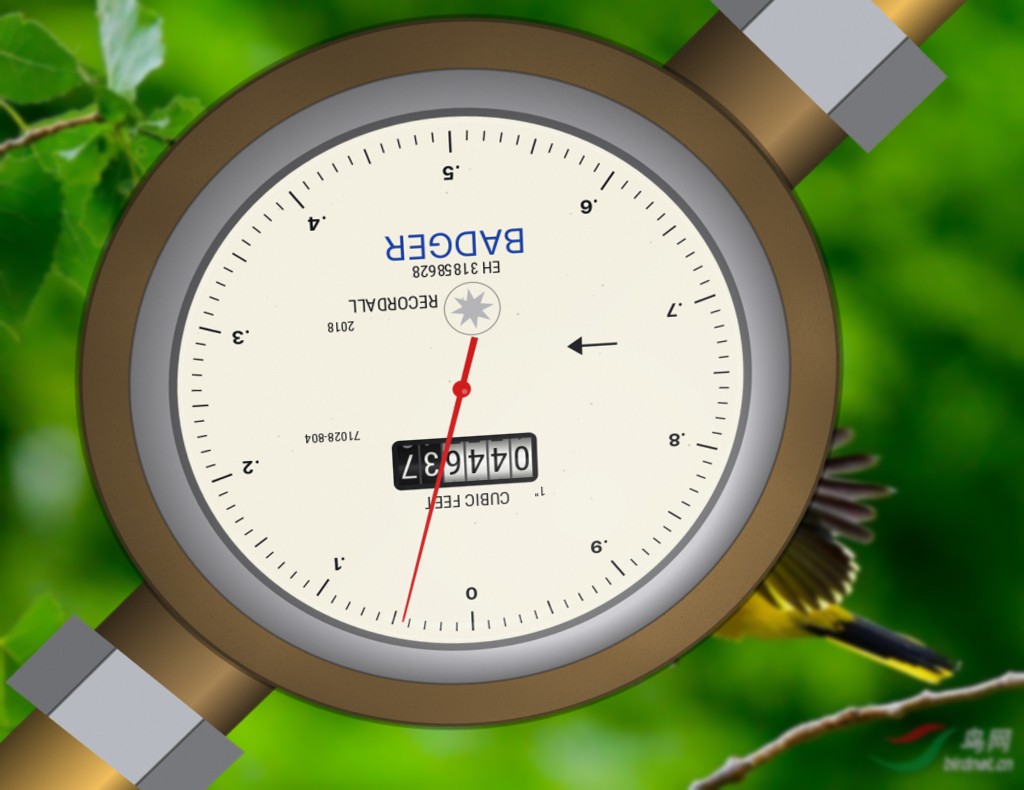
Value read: value=44637.04 unit=ft³
